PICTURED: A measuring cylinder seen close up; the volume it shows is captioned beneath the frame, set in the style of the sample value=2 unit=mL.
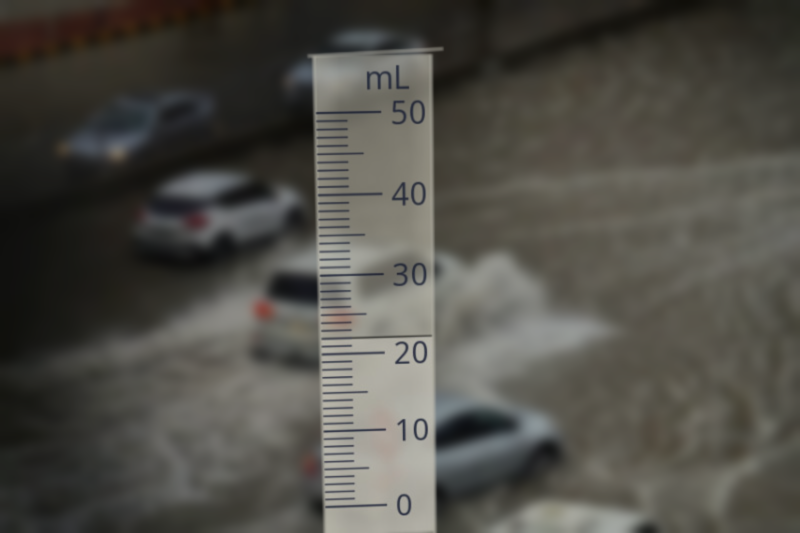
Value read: value=22 unit=mL
